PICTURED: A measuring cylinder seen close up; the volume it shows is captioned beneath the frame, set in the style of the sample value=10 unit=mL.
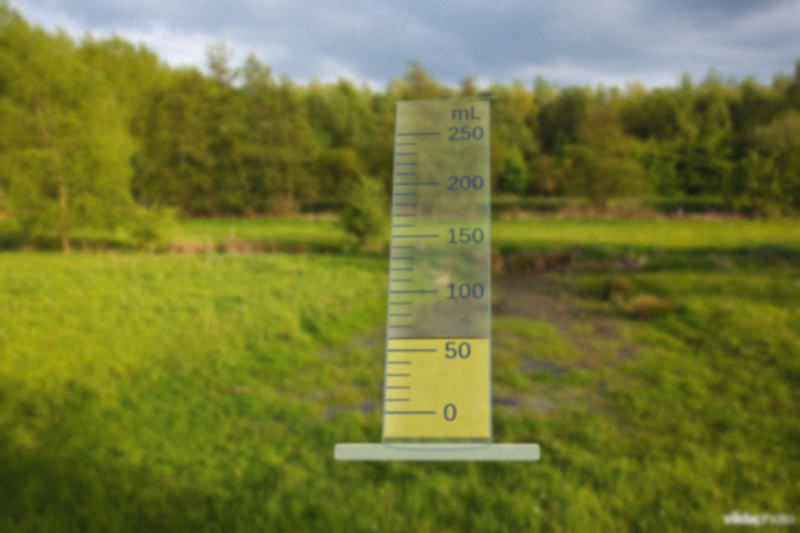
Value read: value=60 unit=mL
